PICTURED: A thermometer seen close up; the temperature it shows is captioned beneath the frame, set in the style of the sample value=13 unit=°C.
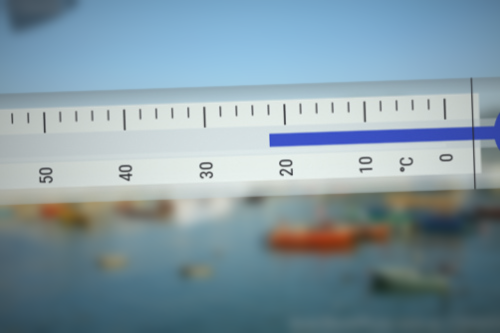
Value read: value=22 unit=°C
